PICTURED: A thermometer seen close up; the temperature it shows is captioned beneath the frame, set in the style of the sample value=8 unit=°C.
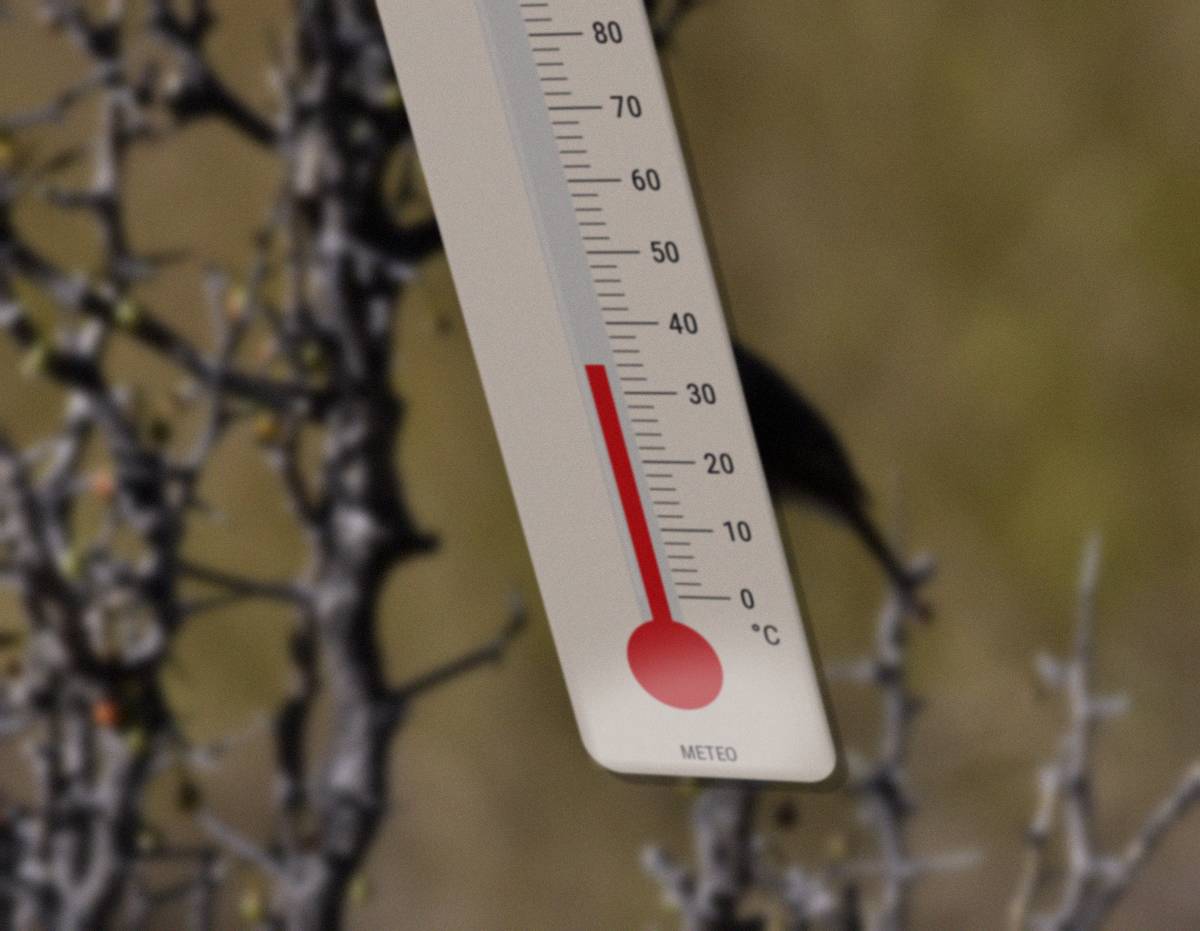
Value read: value=34 unit=°C
